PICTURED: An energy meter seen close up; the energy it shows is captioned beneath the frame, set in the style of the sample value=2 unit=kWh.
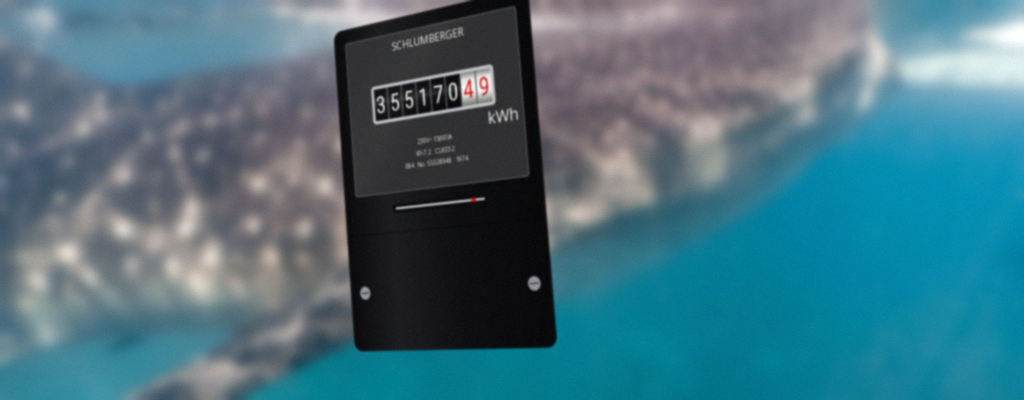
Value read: value=355170.49 unit=kWh
